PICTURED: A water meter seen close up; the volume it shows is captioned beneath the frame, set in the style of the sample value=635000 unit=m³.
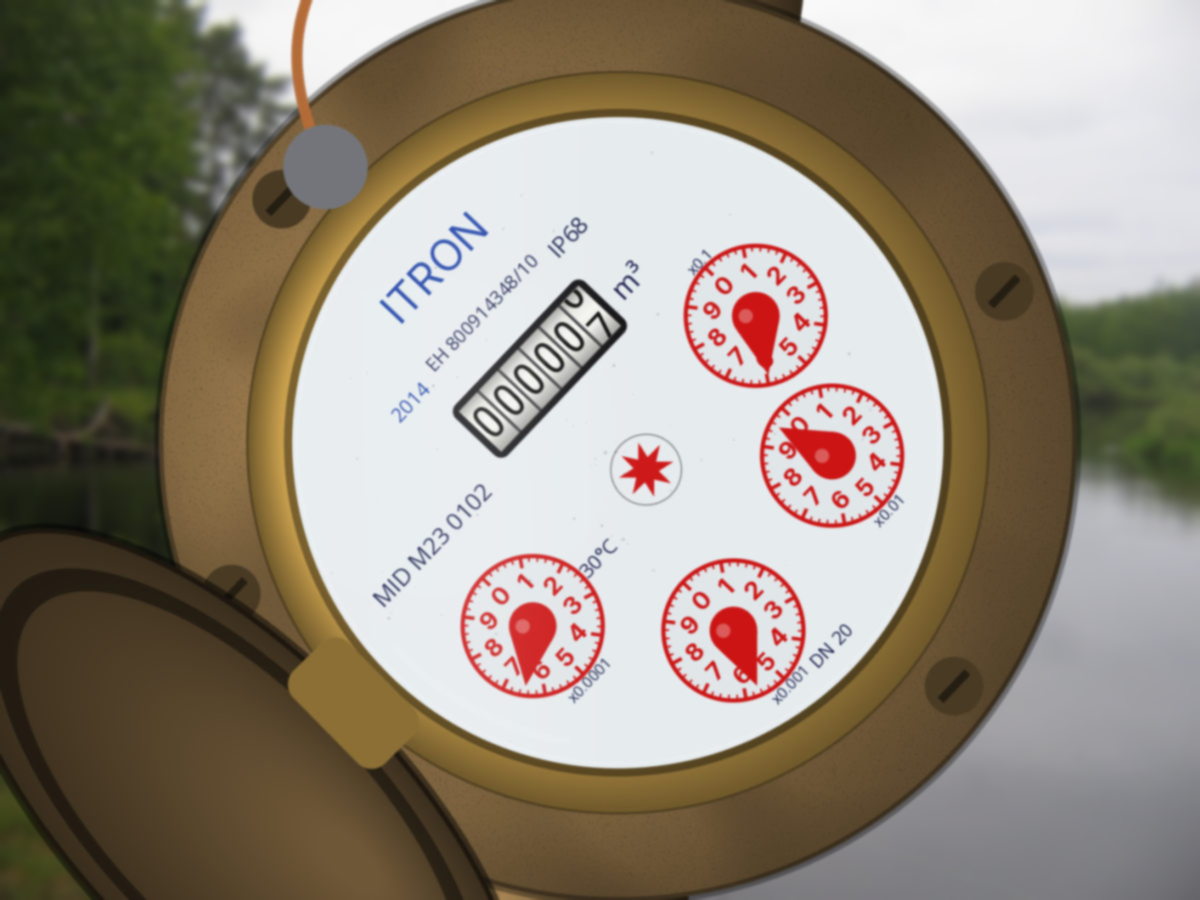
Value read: value=6.5956 unit=m³
